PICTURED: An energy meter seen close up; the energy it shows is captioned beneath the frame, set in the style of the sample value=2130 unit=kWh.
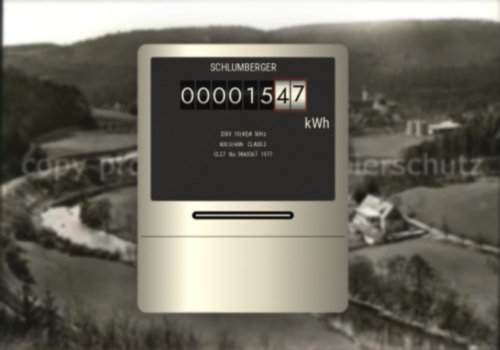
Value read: value=15.47 unit=kWh
